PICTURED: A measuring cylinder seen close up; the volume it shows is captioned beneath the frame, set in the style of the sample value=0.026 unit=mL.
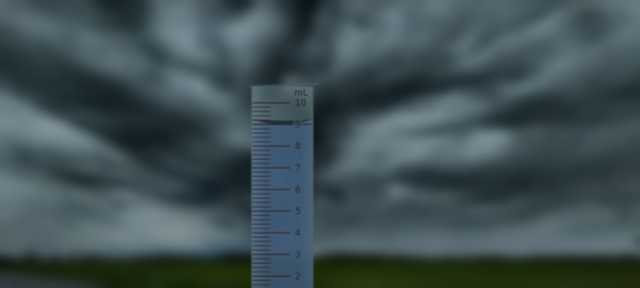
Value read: value=9 unit=mL
